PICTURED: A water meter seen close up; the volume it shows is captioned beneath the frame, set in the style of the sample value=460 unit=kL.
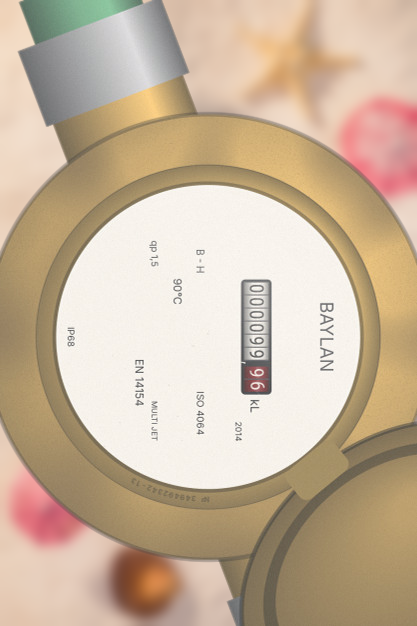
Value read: value=99.96 unit=kL
